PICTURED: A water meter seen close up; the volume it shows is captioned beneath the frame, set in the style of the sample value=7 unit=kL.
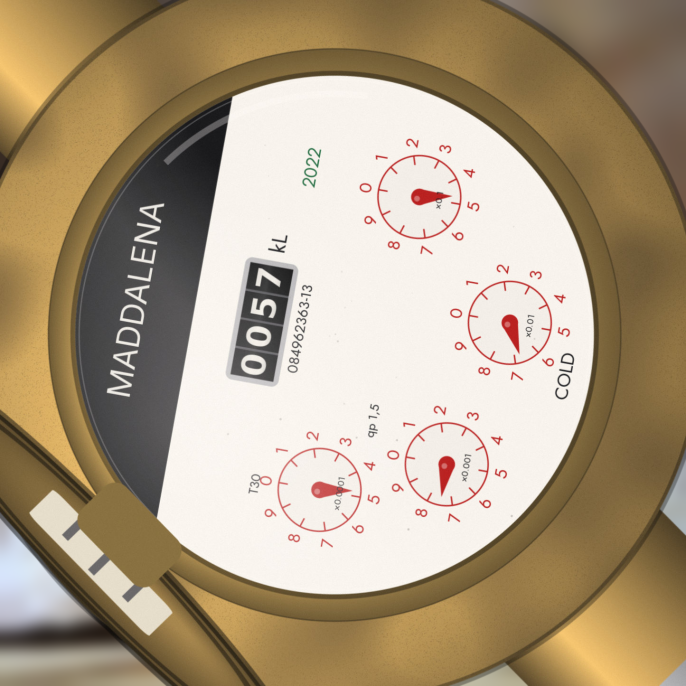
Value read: value=57.4674 unit=kL
